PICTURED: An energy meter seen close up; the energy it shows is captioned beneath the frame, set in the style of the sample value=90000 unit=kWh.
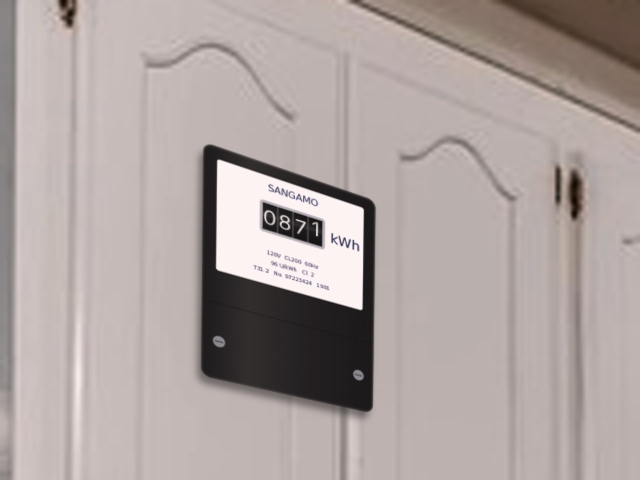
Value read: value=871 unit=kWh
